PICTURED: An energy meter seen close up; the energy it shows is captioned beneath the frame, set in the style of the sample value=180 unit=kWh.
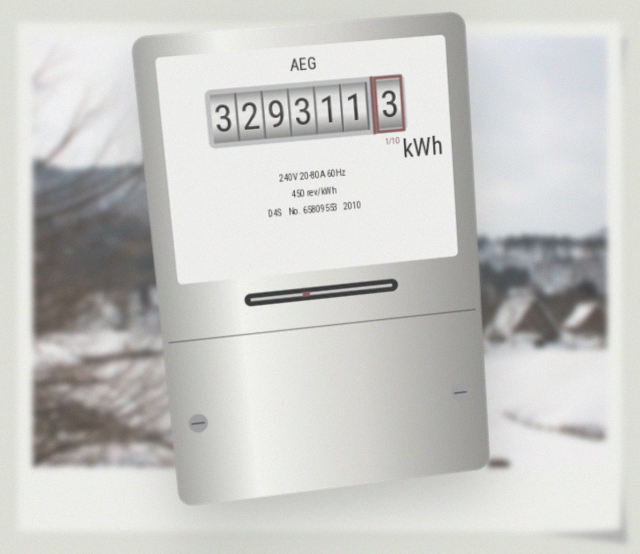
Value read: value=329311.3 unit=kWh
